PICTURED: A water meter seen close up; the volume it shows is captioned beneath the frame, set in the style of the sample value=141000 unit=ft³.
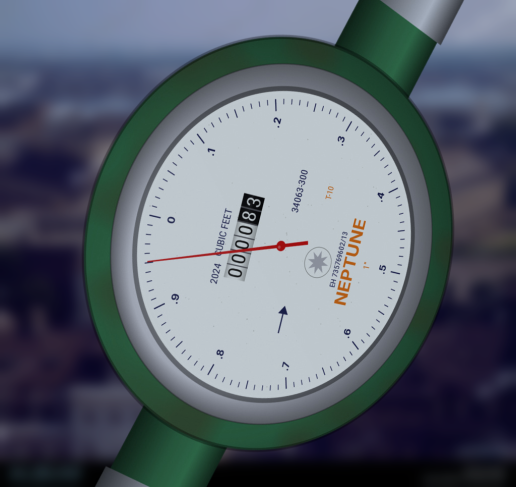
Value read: value=82.95 unit=ft³
